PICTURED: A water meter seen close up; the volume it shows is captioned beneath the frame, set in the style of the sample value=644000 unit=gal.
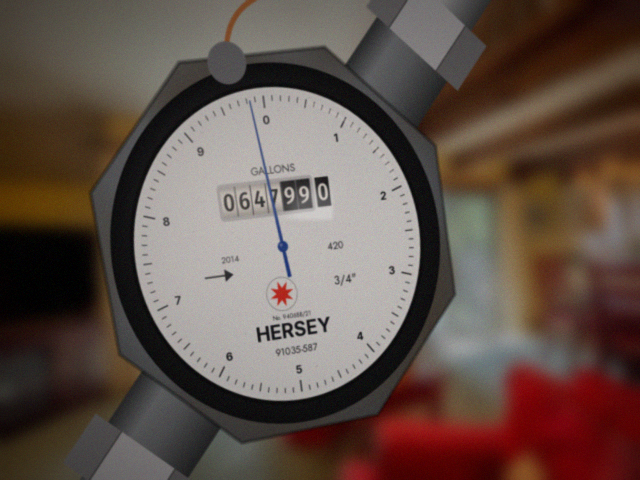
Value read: value=647989.8 unit=gal
